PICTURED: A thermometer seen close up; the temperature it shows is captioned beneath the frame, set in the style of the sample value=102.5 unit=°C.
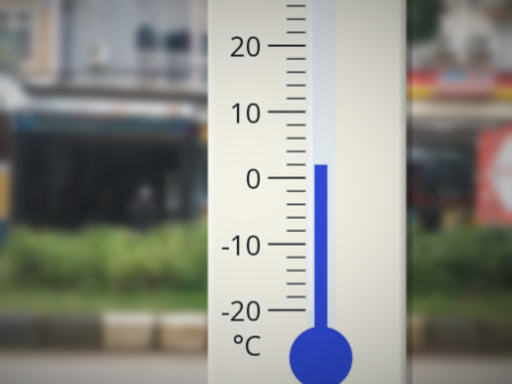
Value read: value=2 unit=°C
